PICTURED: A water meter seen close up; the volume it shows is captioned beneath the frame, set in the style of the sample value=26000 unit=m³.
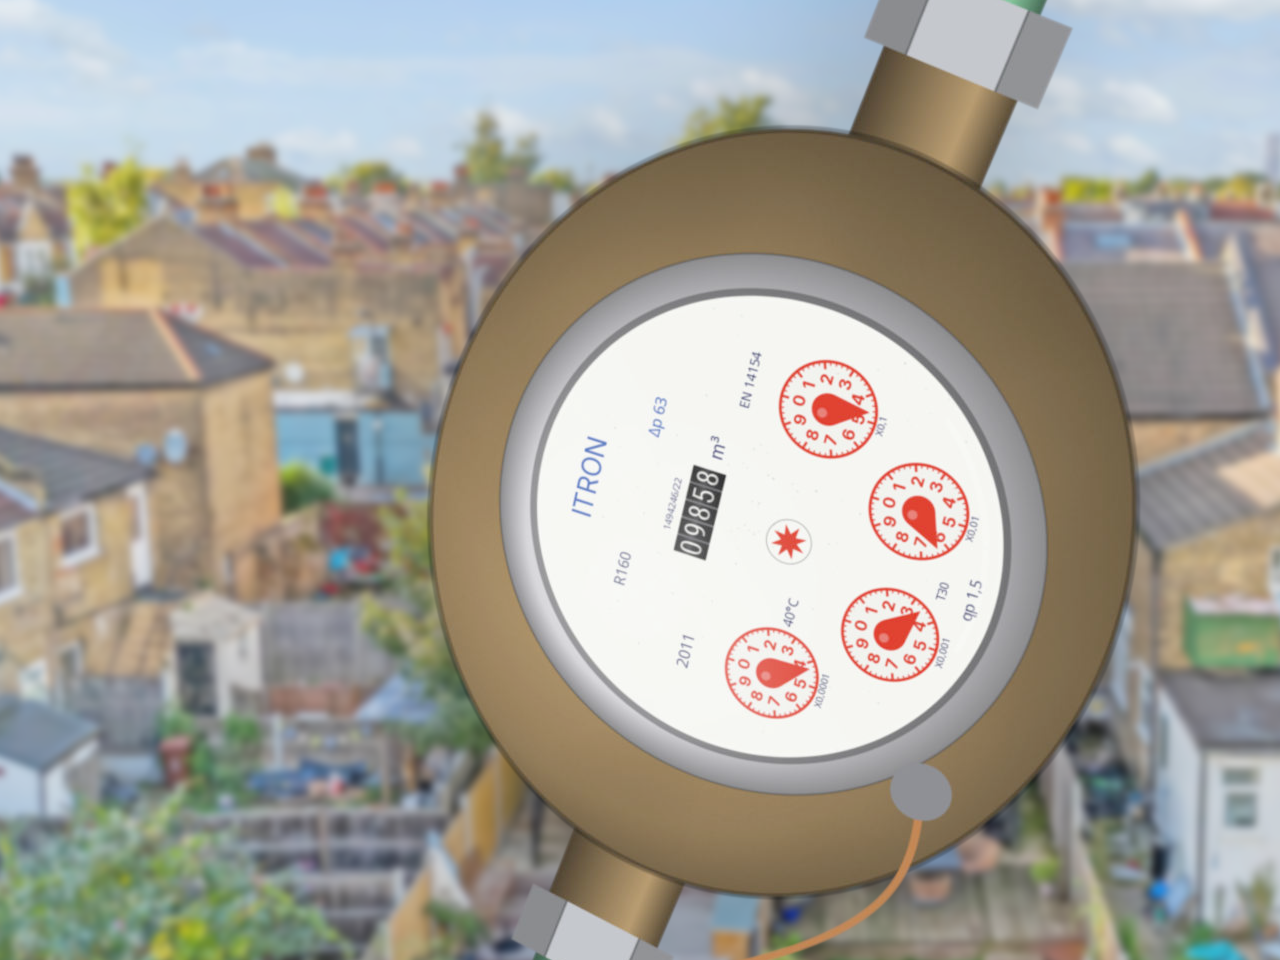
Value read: value=9858.4634 unit=m³
